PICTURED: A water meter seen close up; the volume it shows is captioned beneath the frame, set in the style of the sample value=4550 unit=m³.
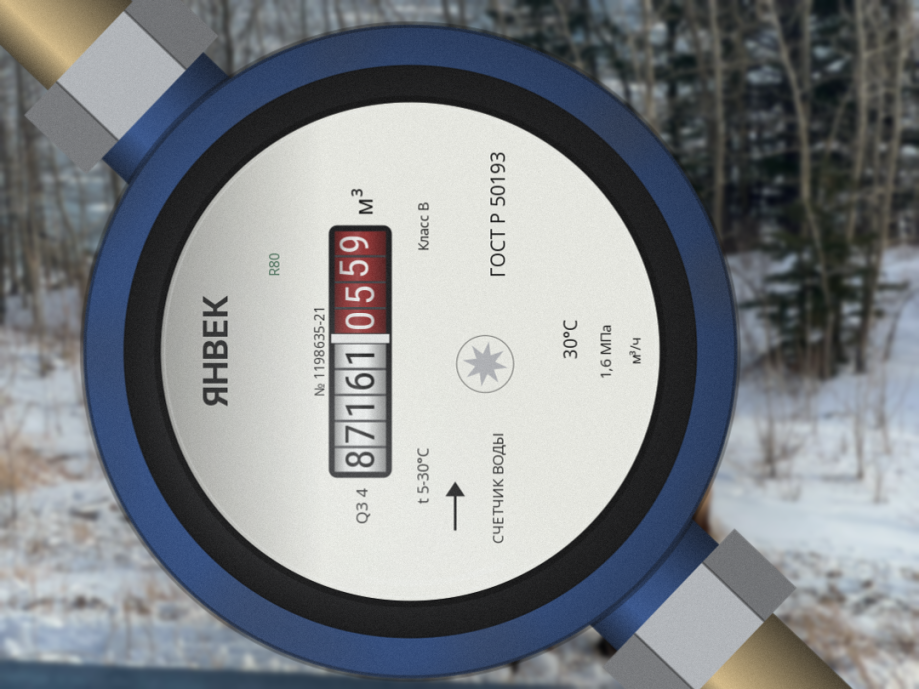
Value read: value=87161.0559 unit=m³
